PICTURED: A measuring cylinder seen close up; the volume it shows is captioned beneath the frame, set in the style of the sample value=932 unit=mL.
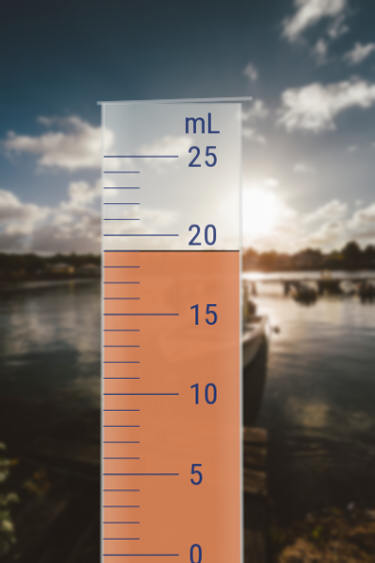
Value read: value=19 unit=mL
